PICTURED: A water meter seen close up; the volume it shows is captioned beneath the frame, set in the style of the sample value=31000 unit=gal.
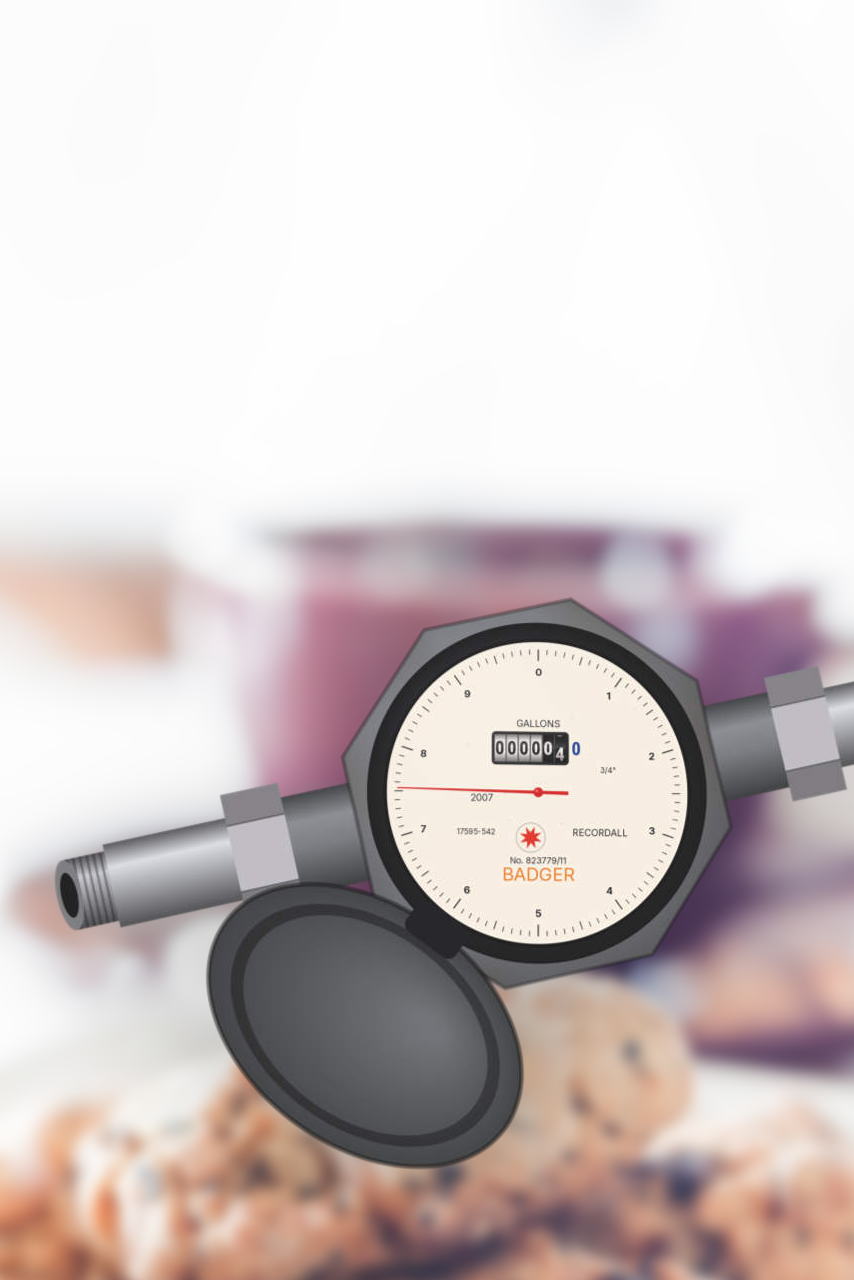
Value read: value=37.5 unit=gal
